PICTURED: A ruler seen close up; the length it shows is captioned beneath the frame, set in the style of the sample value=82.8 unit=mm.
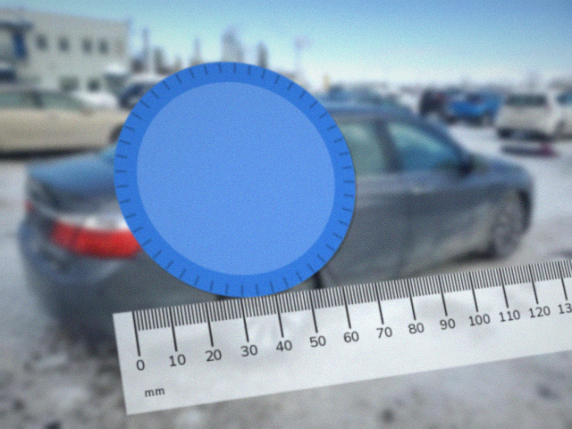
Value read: value=70 unit=mm
